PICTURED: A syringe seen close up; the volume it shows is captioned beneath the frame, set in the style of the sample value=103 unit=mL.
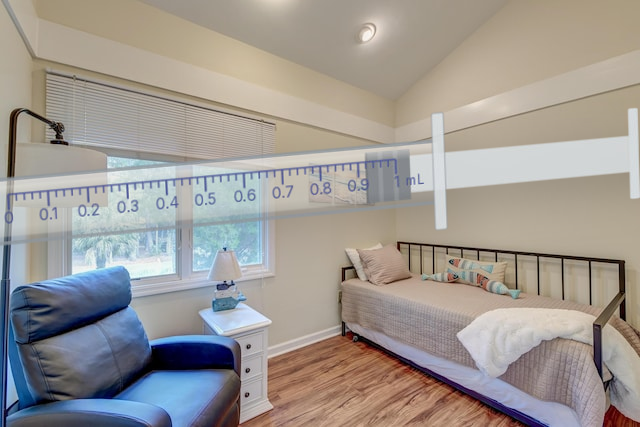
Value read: value=0.92 unit=mL
